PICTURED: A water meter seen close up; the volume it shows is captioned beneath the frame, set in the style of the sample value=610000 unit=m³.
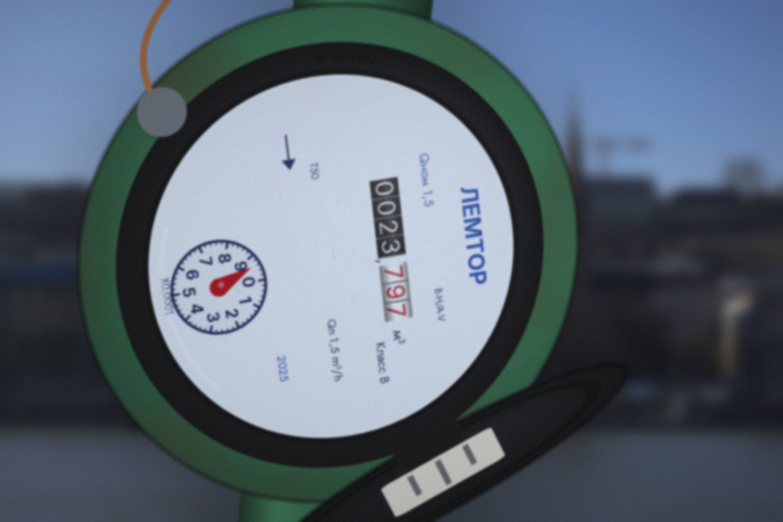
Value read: value=23.7969 unit=m³
